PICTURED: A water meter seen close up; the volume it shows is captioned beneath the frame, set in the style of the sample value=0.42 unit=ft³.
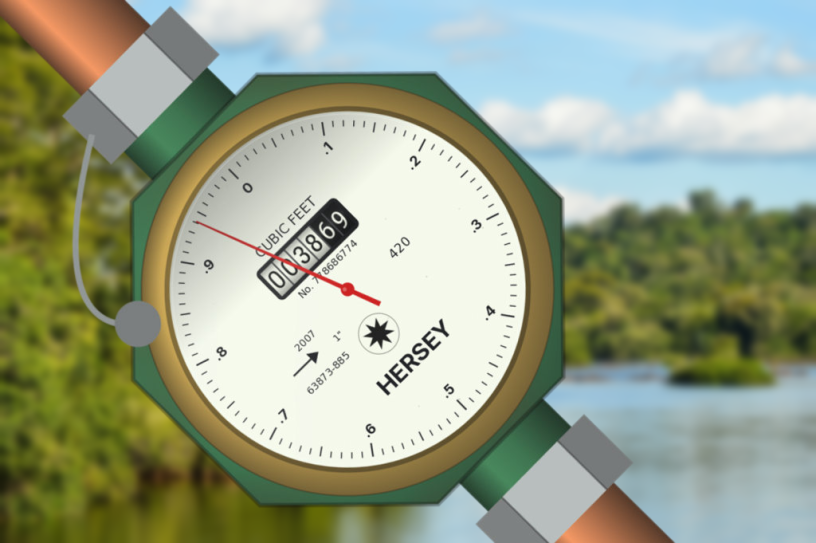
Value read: value=3868.94 unit=ft³
